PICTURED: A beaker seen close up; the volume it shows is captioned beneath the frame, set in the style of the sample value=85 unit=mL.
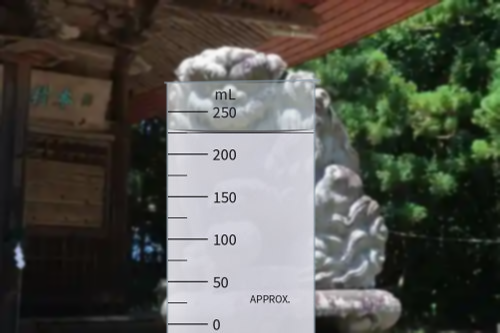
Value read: value=225 unit=mL
